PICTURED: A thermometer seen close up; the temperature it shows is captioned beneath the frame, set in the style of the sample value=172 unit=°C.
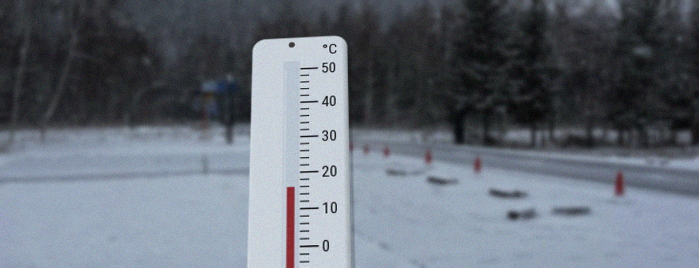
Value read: value=16 unit=°C
